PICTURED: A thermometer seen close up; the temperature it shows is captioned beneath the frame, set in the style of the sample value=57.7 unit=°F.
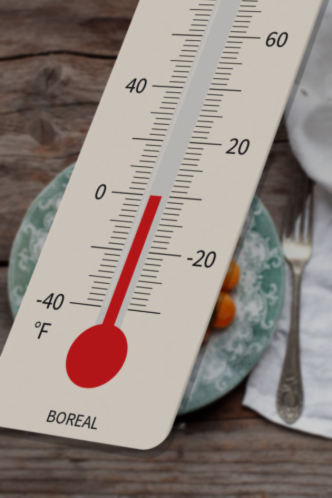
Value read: value=0 unit=°F
